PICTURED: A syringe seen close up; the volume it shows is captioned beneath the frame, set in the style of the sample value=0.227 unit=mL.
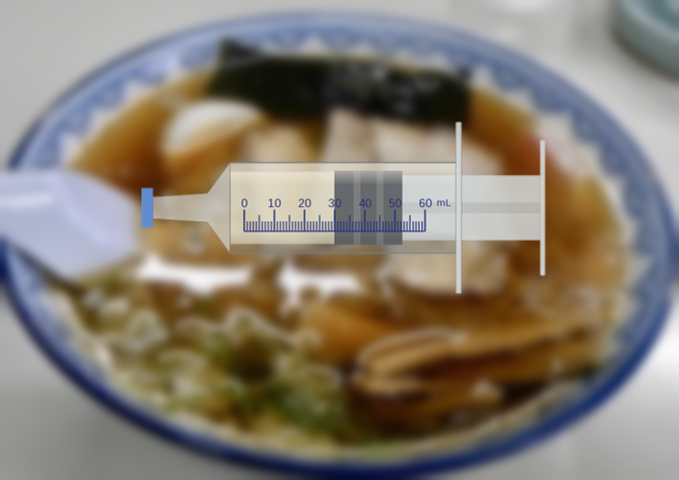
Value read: value=30 unit=mL
